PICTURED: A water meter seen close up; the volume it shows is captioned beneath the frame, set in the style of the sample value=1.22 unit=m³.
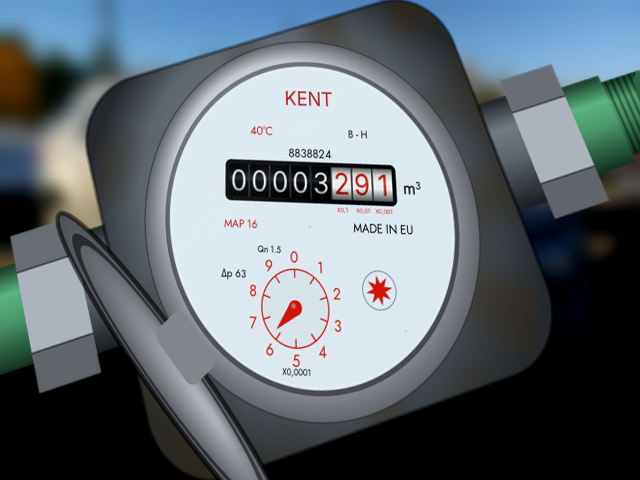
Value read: value=3.2916 unit=m³
